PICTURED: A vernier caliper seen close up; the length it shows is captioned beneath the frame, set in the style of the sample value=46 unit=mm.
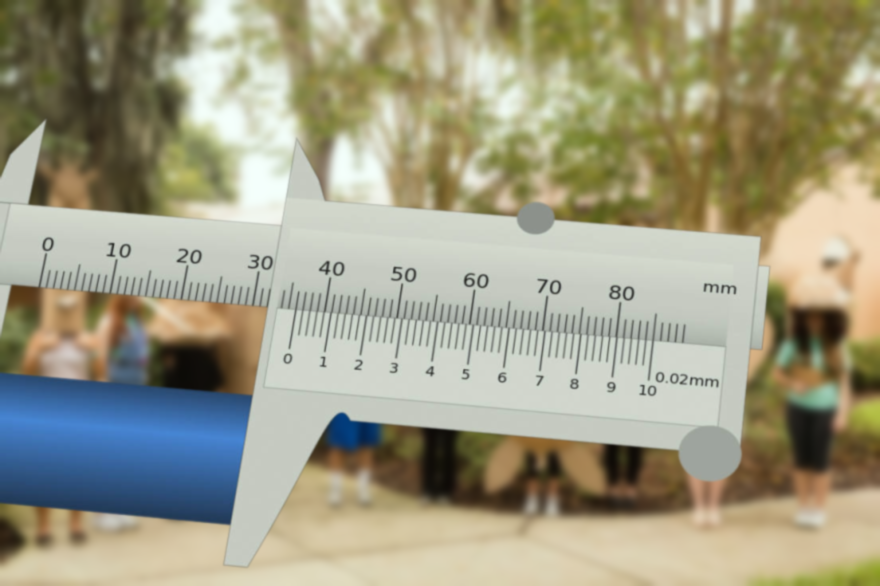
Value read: value=36.0 unit=mm
